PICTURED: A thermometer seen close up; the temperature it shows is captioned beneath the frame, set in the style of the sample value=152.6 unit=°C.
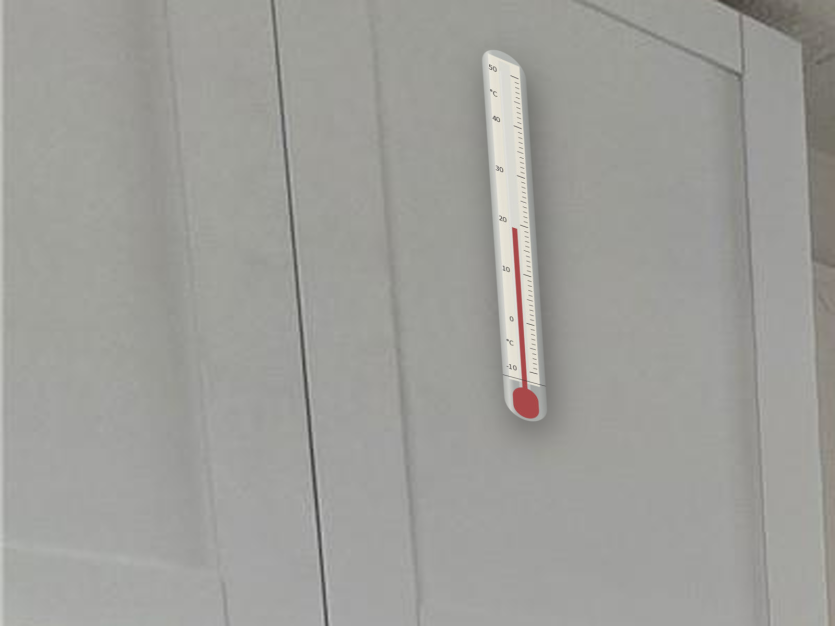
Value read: value=19 unit=°C
